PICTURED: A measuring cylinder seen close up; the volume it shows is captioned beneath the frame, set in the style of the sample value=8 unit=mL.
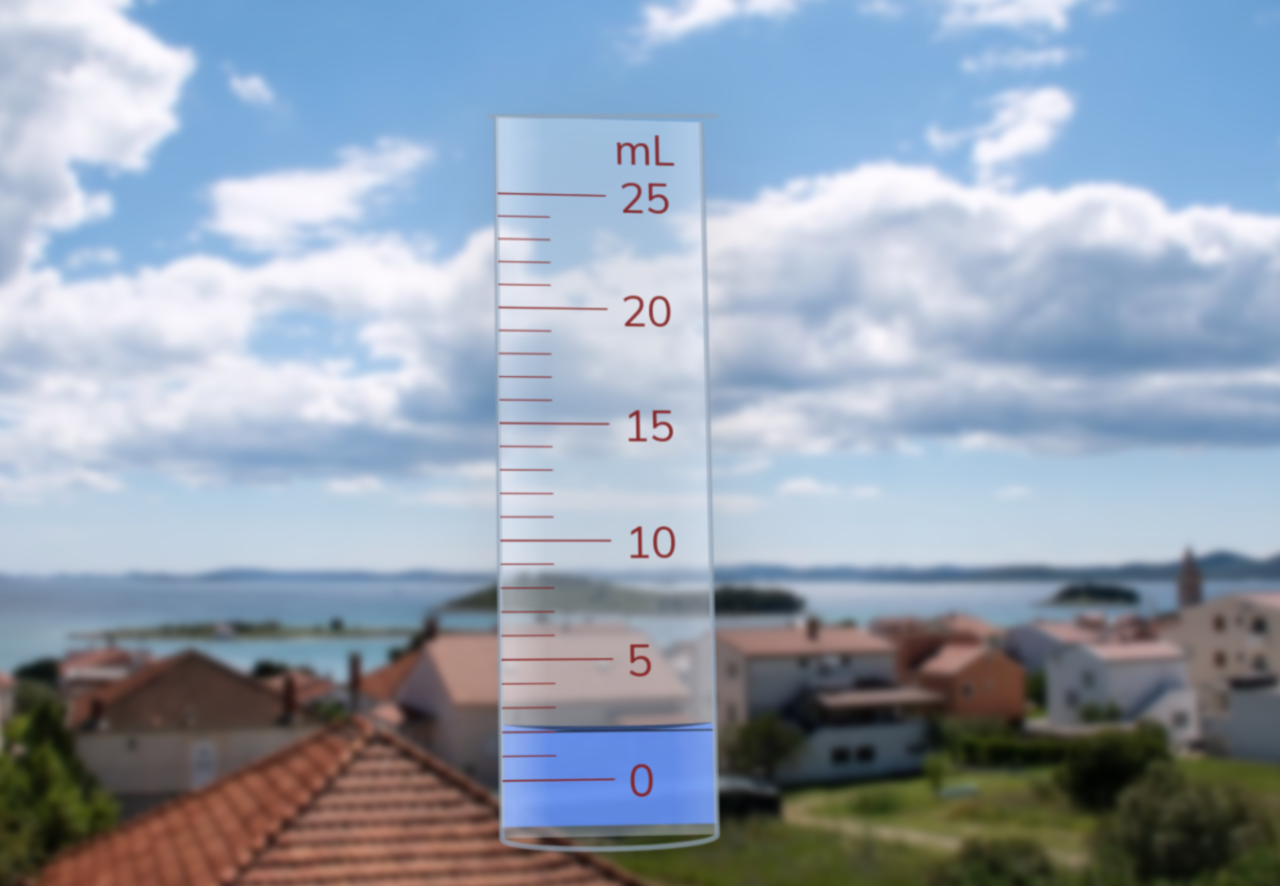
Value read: value=2 unit=mL
